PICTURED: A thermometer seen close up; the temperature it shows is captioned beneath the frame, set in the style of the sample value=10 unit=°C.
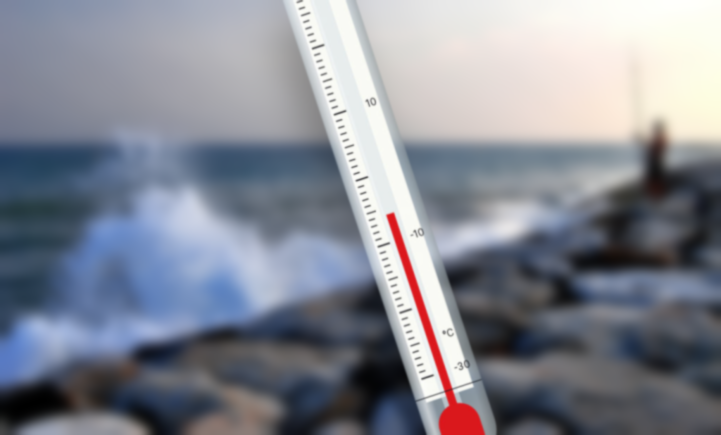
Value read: value=-6 unit=°C
